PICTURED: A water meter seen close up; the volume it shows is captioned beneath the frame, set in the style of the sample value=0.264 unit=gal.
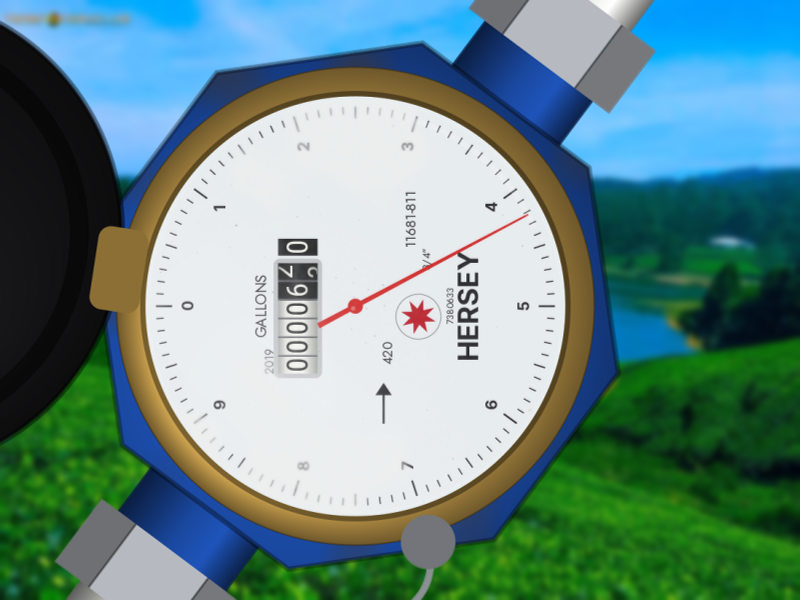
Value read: value=624.2 unit=gal
